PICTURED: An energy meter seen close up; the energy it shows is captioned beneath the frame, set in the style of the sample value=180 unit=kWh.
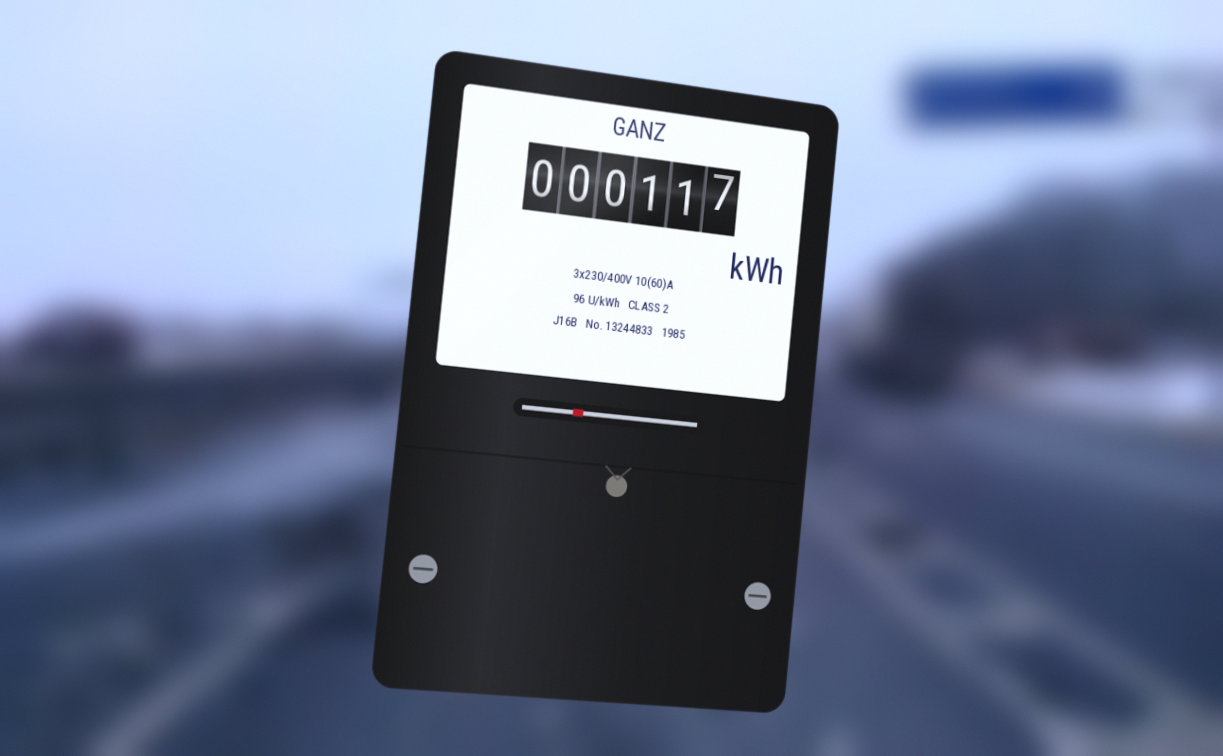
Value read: value=117 unit=kWh
